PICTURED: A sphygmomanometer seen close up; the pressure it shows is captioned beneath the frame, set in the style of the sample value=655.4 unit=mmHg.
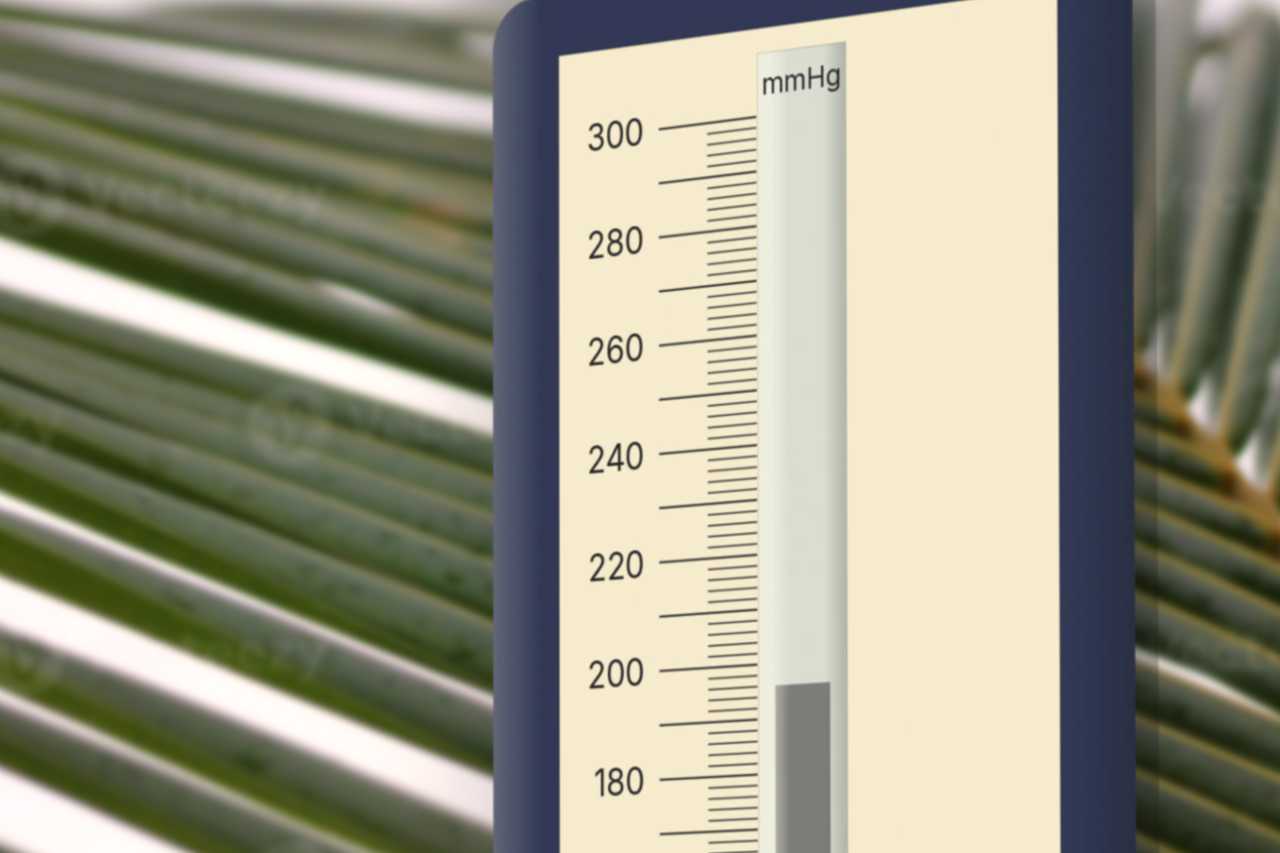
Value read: value=196 unit=mmHg
